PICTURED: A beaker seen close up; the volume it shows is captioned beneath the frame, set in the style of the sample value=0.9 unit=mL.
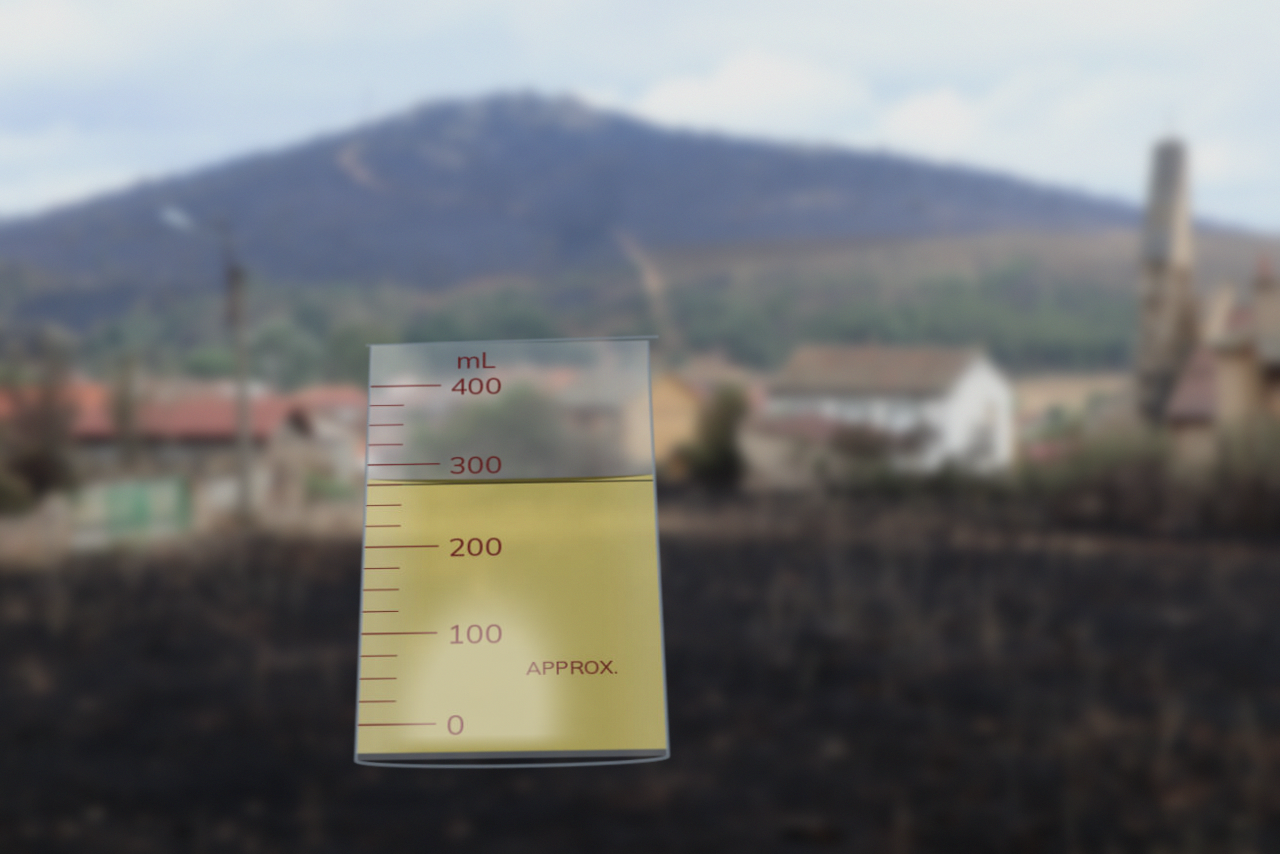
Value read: value=275 unit=mL
